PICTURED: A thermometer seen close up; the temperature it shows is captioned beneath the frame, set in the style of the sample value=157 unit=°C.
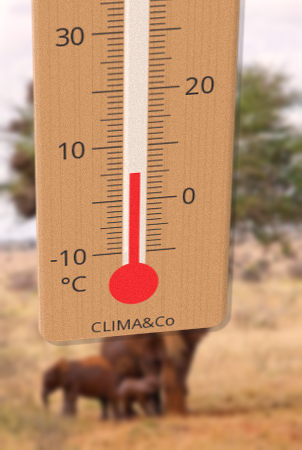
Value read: value=5 unit=°C
